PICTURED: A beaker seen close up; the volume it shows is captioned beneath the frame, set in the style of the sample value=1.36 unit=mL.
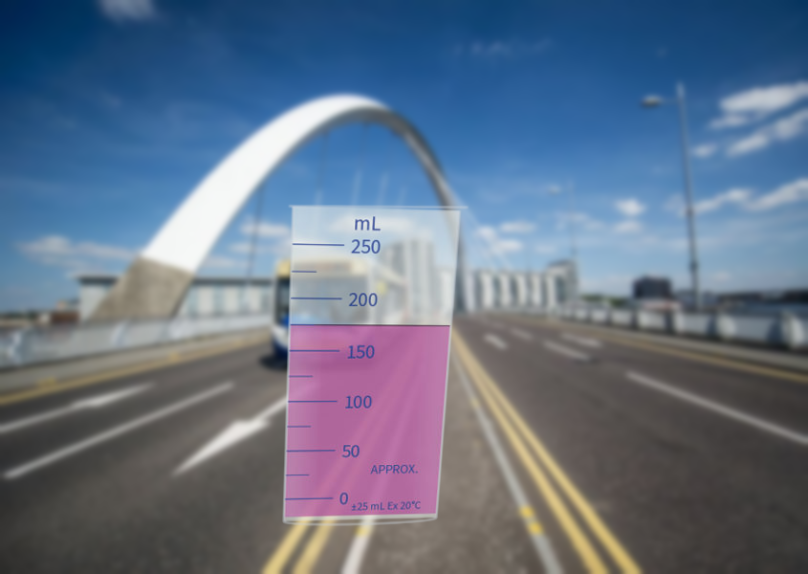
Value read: value=175 unit=mL
